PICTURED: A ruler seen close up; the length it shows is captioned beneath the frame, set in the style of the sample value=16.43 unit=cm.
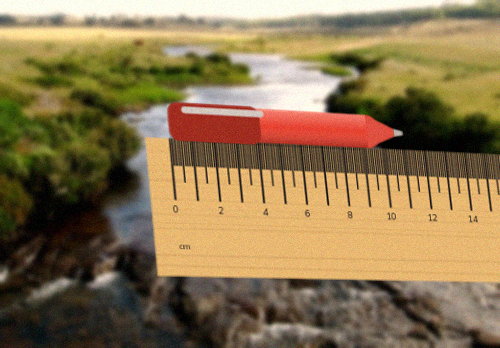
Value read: value=11 unit=cm
